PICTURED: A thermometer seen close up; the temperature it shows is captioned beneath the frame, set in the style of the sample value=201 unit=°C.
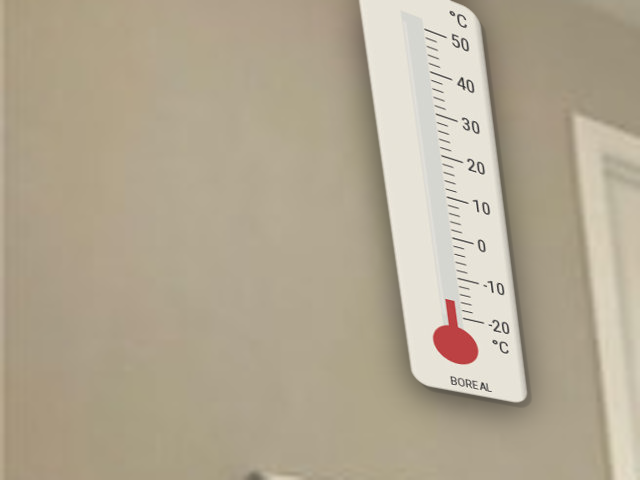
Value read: value=-16 unit=°C
